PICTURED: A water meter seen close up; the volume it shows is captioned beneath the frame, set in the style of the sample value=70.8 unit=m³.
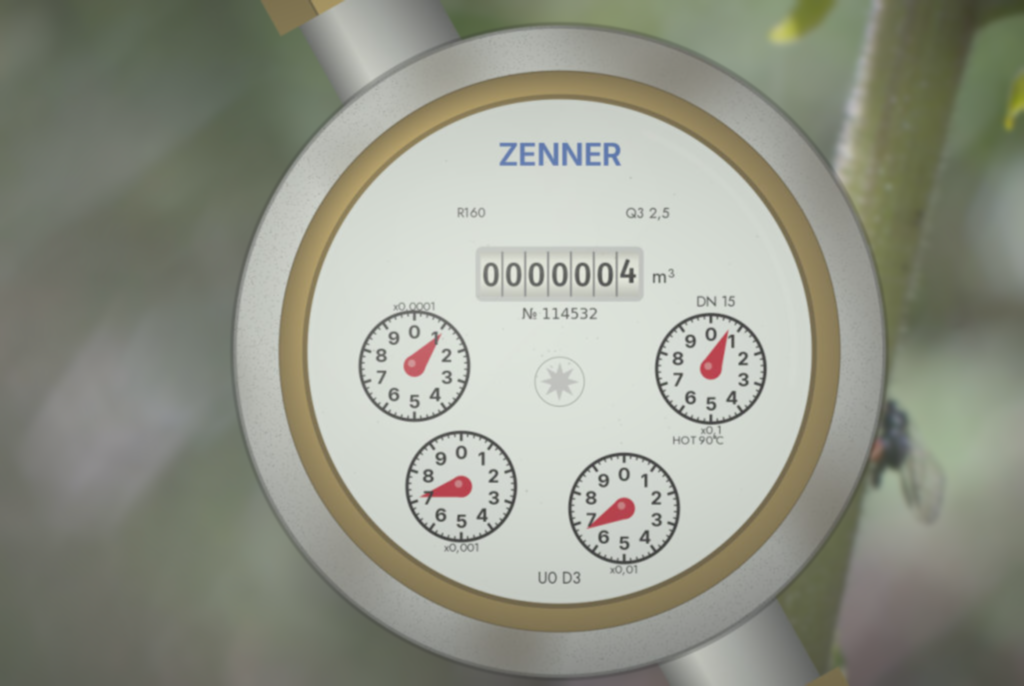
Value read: value=4.0671 unit=m³
